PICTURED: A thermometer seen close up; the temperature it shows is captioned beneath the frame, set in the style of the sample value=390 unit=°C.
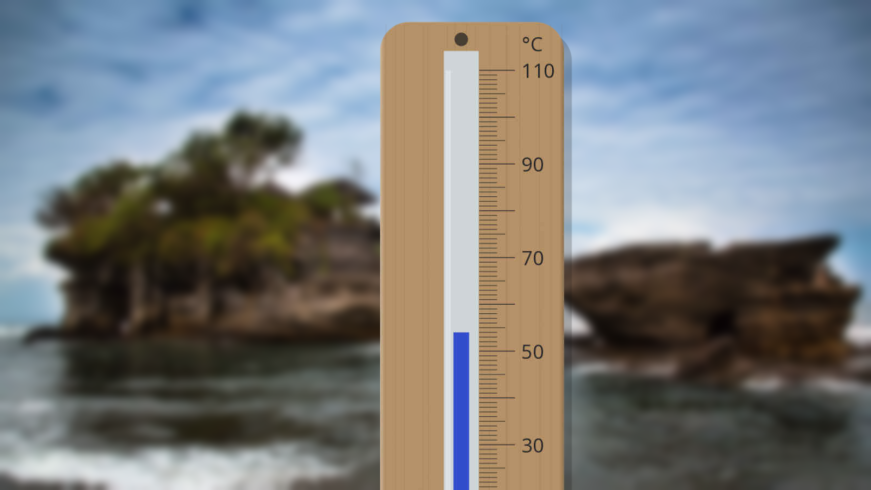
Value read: value=54 unit=°C
